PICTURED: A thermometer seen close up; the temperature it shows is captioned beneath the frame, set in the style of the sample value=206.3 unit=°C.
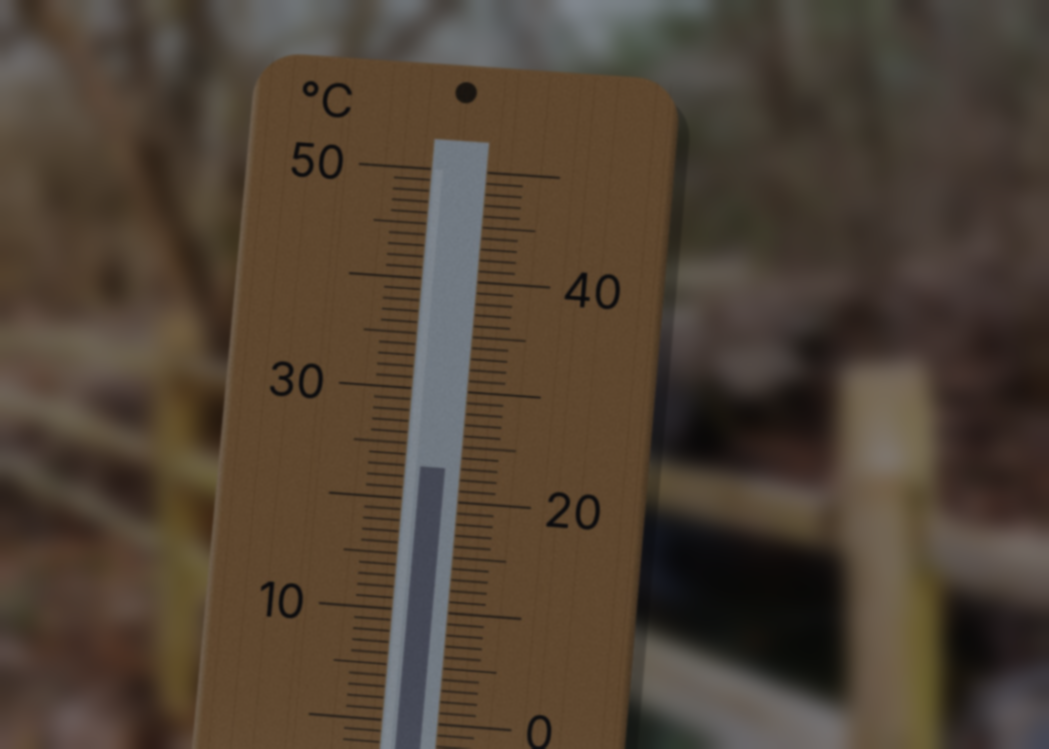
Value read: value=23 unit=°C
